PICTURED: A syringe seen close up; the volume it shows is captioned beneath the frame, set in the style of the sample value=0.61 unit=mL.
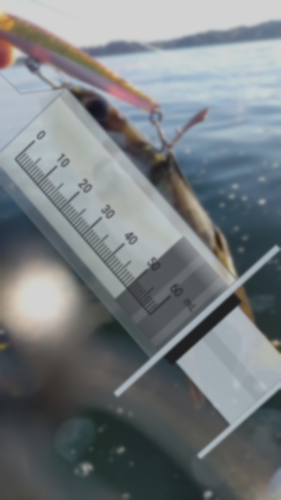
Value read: value=50 unit=mL
